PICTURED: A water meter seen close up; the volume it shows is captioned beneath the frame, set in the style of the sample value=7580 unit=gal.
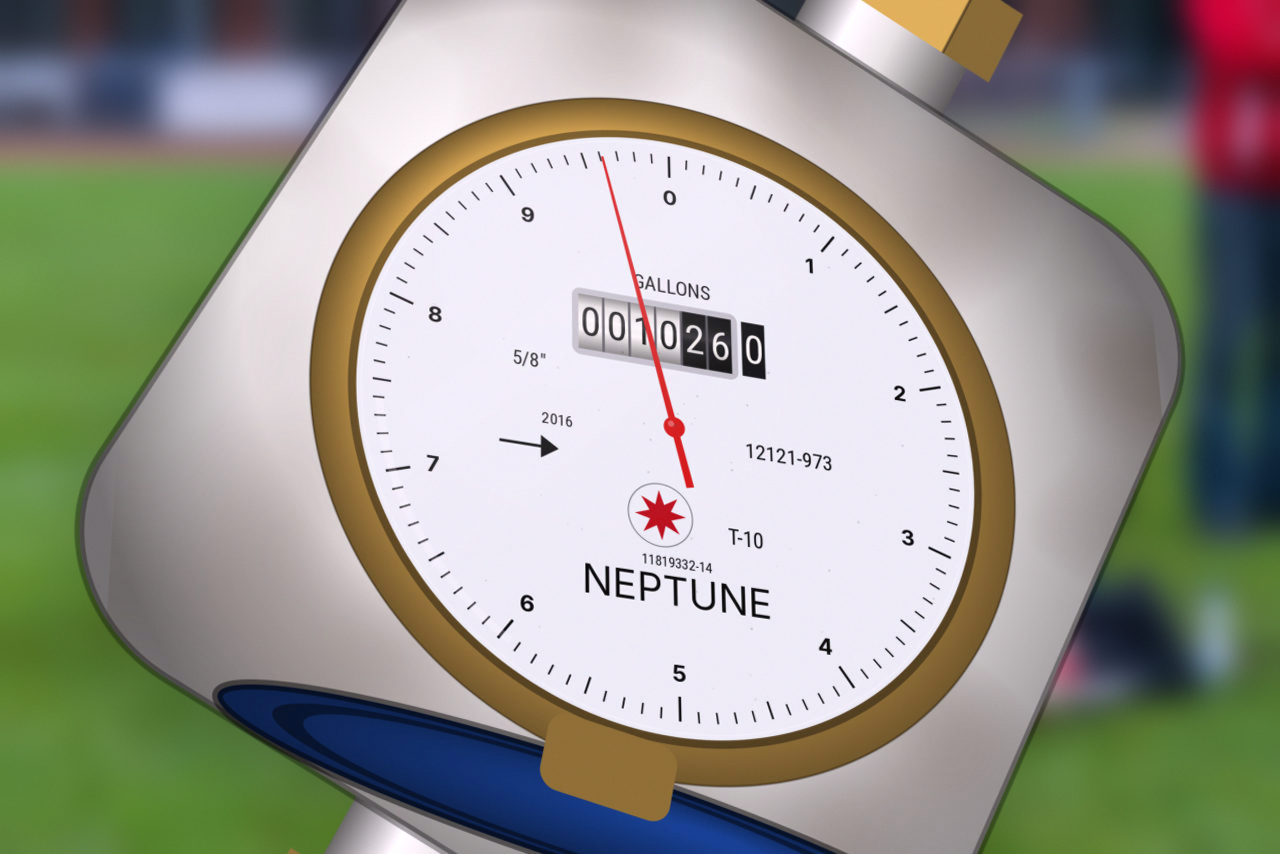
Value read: value=10259.6 unit=gal
